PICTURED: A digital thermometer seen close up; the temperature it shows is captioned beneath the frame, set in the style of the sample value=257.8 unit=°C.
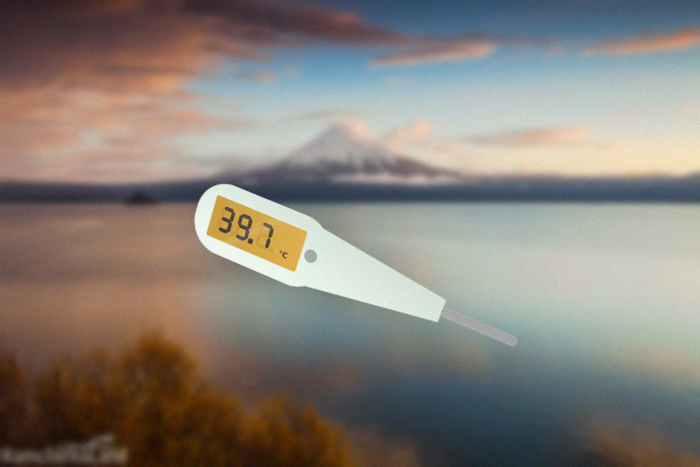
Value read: value=39.7 unit=°C
